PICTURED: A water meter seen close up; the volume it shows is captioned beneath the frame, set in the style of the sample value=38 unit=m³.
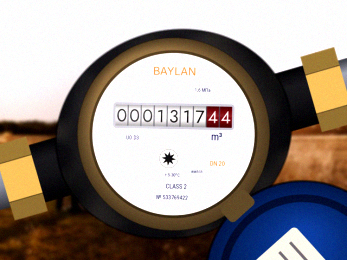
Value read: value=1317.44 unit=m³
